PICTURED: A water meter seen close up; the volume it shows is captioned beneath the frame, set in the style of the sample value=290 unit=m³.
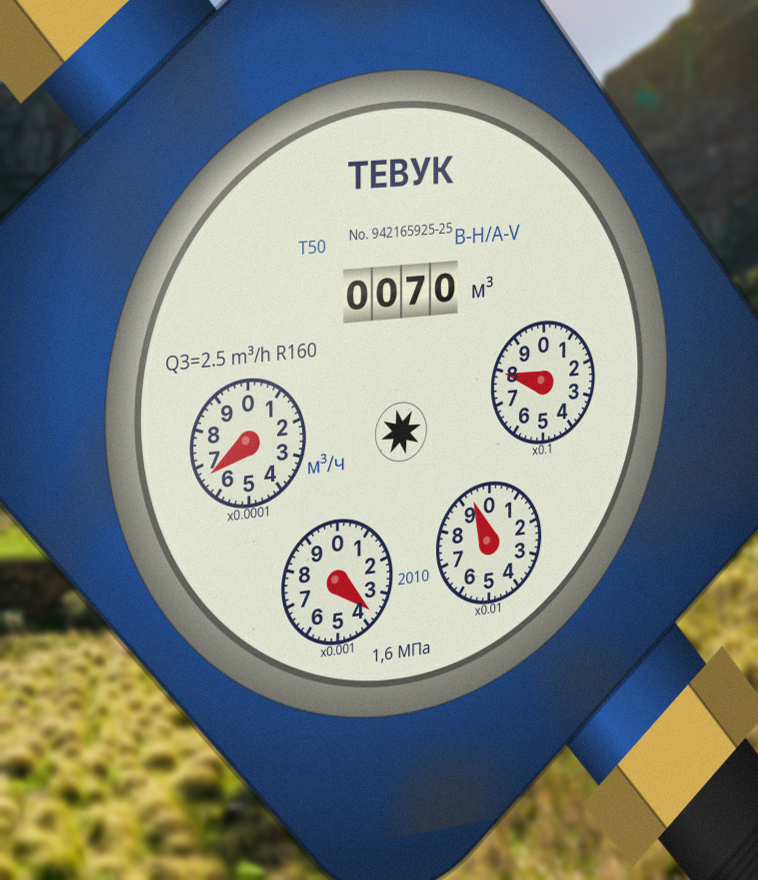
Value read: value=70.7936 unit=m³
